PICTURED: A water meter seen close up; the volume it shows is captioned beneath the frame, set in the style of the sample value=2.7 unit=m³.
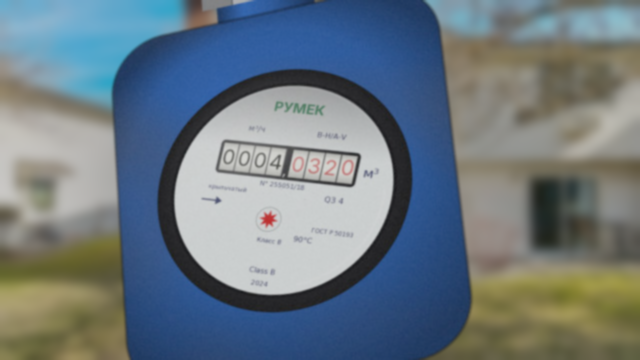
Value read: value=4.0320 unit=m³
